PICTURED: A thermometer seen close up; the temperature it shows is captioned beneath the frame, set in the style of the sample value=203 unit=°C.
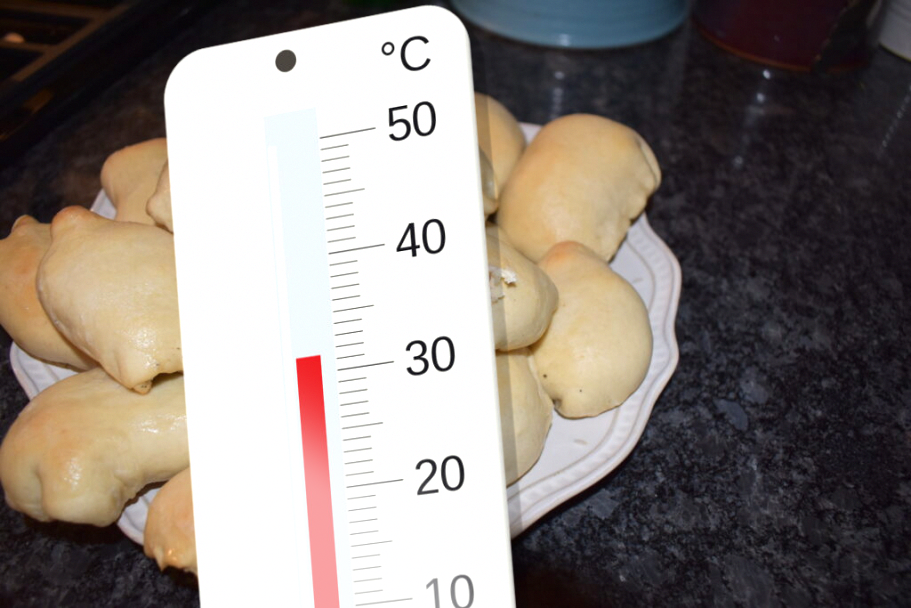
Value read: value=31.5 unit=°C
